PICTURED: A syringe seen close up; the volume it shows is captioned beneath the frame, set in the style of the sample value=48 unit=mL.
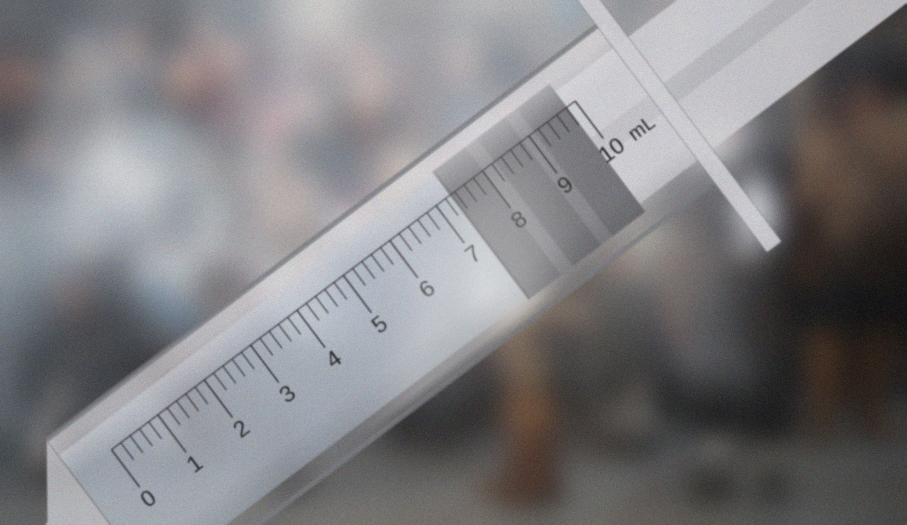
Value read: value=7.3 unit=mL
